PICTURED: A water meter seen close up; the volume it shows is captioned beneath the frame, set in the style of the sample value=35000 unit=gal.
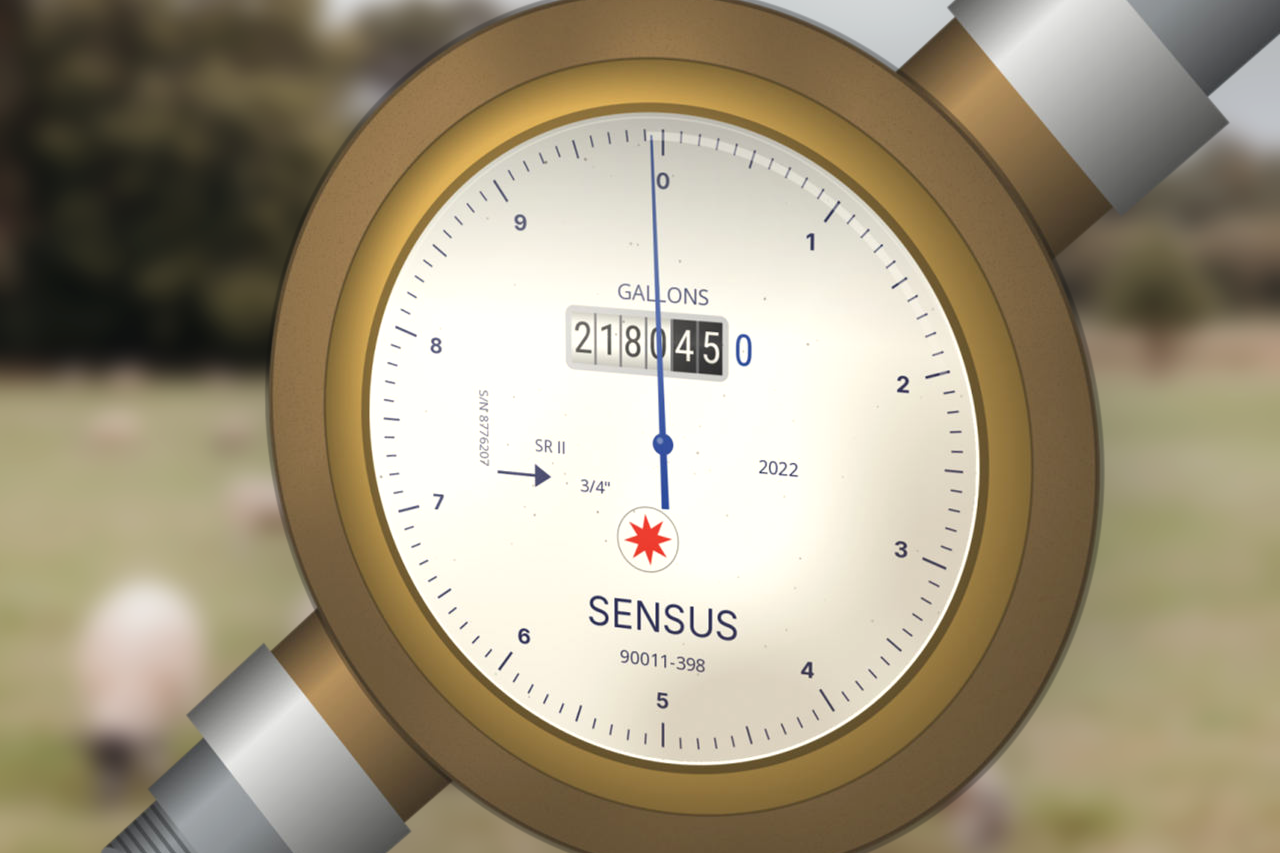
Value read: value=2180449.9 unit=gal
